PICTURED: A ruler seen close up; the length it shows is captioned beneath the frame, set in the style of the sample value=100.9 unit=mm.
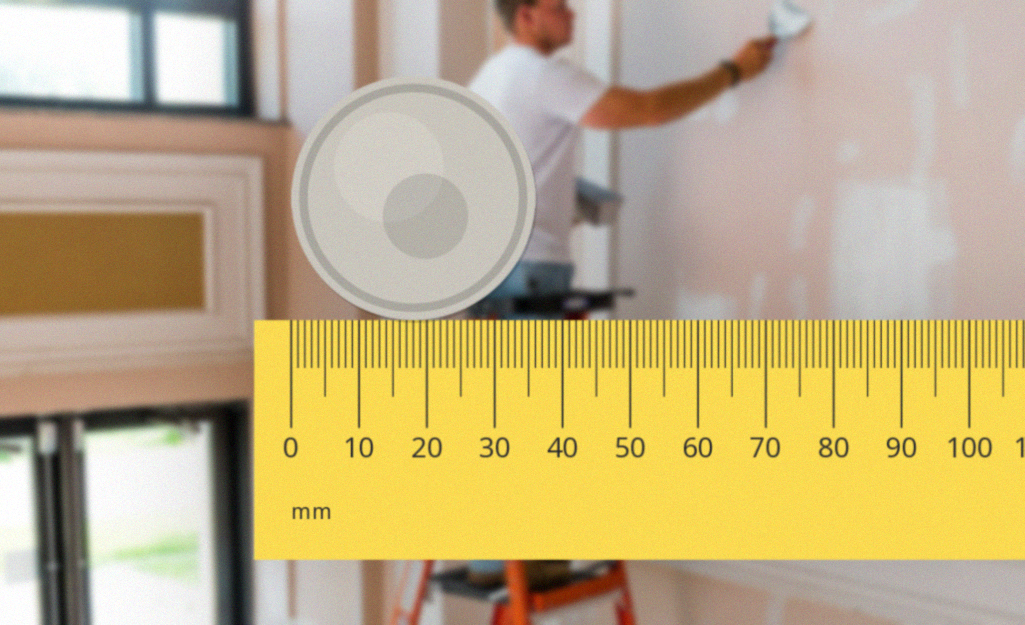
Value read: value=36 unit=mm
